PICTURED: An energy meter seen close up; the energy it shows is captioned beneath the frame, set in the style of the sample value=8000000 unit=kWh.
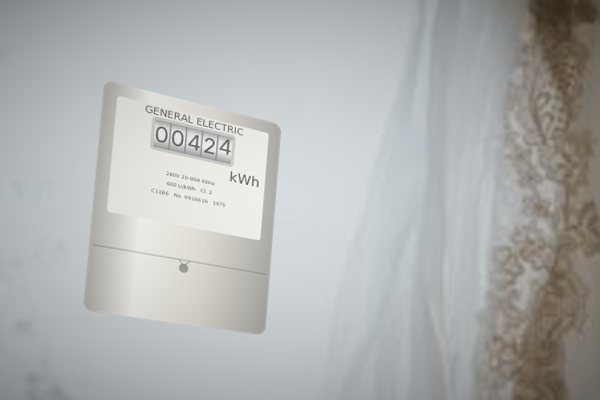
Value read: value=424 unit=kWh
